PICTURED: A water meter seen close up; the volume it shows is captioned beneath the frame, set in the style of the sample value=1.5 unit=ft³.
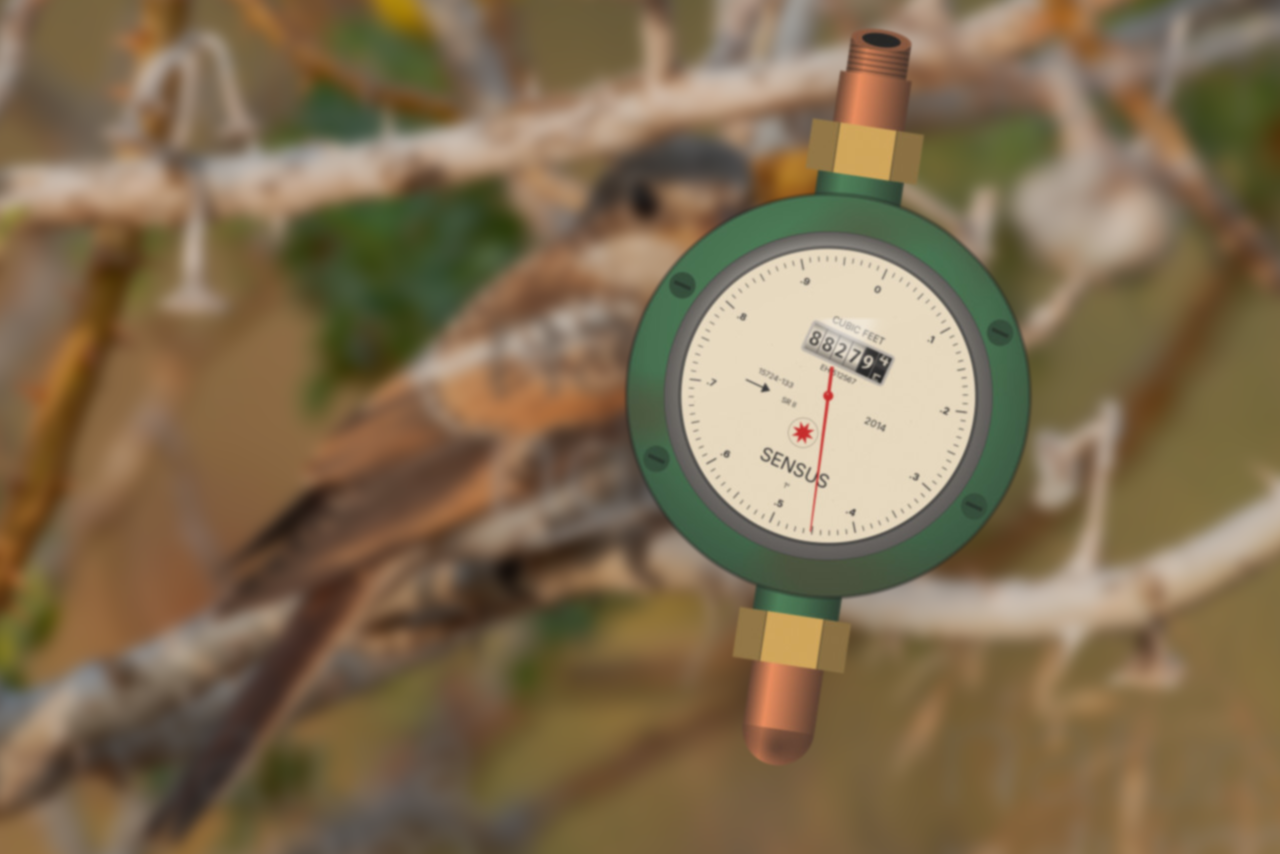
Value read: value=882794.45 unit=ft³
